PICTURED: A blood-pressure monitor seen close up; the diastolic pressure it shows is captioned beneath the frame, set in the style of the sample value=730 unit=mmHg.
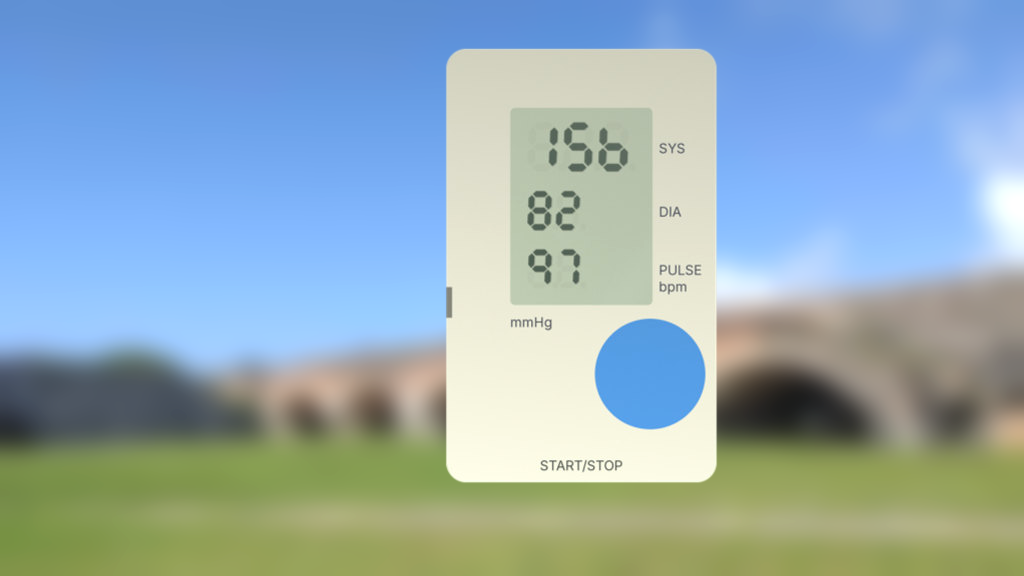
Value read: value=82 unit=mmHg
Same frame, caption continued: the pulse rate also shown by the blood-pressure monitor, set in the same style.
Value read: value=97 unit=bpm
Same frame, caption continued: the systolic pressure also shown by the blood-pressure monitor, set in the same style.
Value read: value=156 unit=mmHg
